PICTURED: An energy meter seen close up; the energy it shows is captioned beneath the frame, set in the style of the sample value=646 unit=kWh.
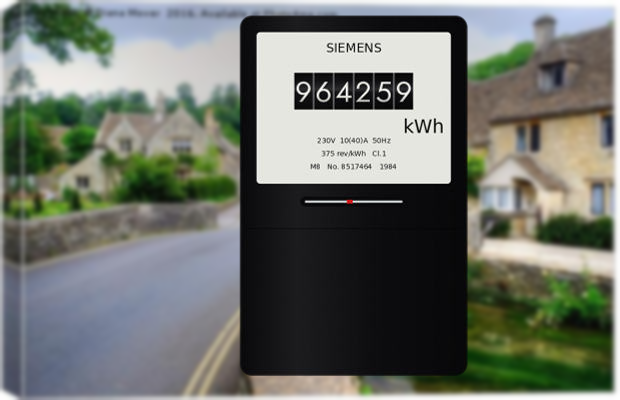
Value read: value=964259 unit=kWh
